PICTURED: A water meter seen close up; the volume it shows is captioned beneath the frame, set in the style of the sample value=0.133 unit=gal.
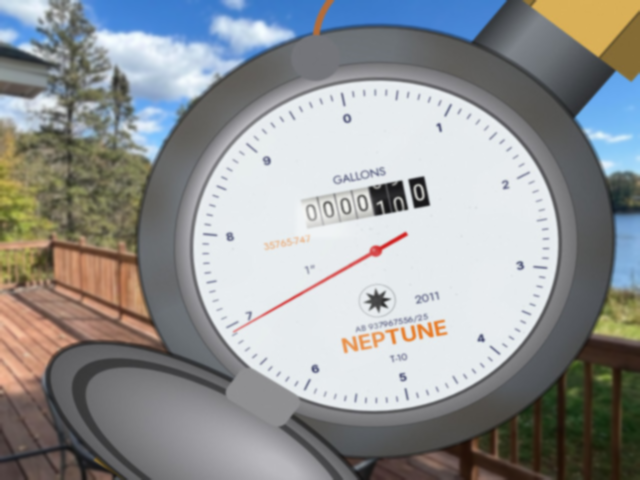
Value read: value=96.9 unit=gal
